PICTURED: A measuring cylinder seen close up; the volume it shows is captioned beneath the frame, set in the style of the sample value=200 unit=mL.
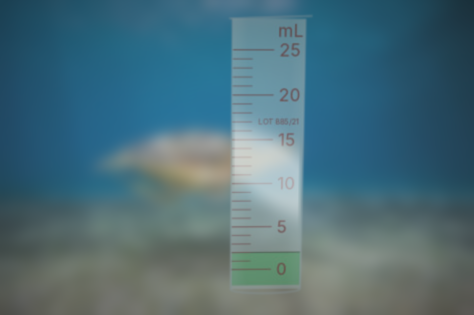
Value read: value=2 unit=mL
